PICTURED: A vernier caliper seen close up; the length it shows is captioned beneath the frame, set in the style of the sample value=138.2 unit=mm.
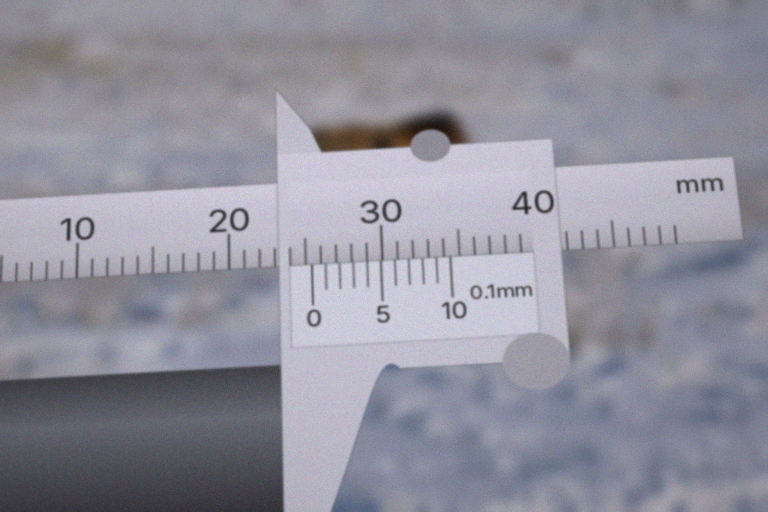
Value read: value=25.4 unit=mm
